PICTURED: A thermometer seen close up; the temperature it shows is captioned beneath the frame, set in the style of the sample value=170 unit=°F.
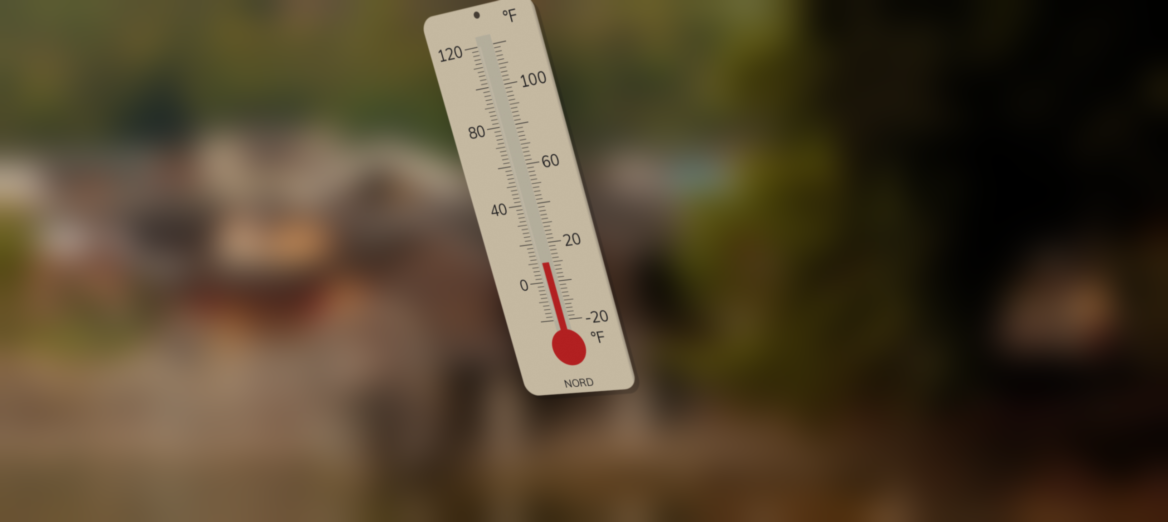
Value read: value=10 unit=°F
